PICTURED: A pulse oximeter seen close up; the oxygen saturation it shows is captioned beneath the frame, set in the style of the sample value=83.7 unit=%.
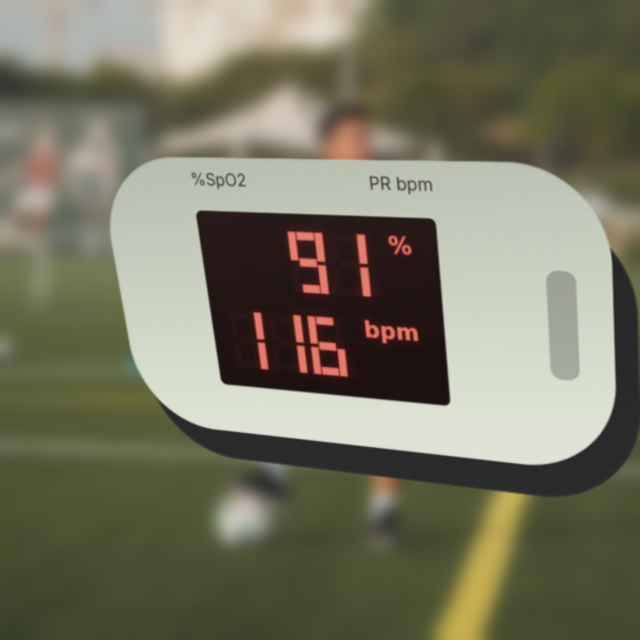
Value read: value=91 unit=%
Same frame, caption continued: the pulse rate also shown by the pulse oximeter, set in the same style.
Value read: value=116 unit=bpm
